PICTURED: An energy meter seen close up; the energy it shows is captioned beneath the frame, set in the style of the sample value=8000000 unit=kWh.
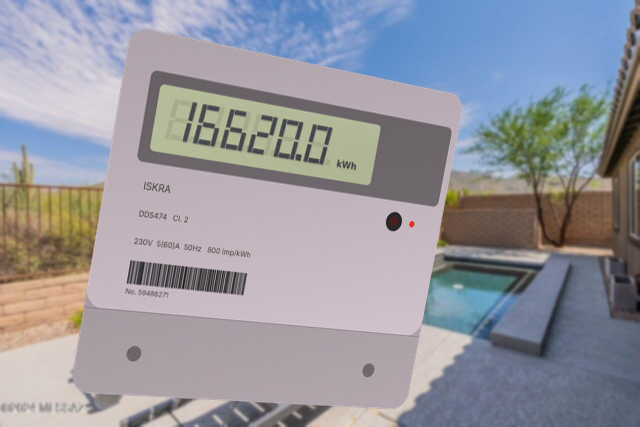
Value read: value=16620.0 unit=kWh
